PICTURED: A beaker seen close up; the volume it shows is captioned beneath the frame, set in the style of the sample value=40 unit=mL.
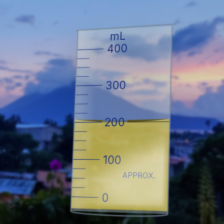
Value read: value=200 unit=mL
